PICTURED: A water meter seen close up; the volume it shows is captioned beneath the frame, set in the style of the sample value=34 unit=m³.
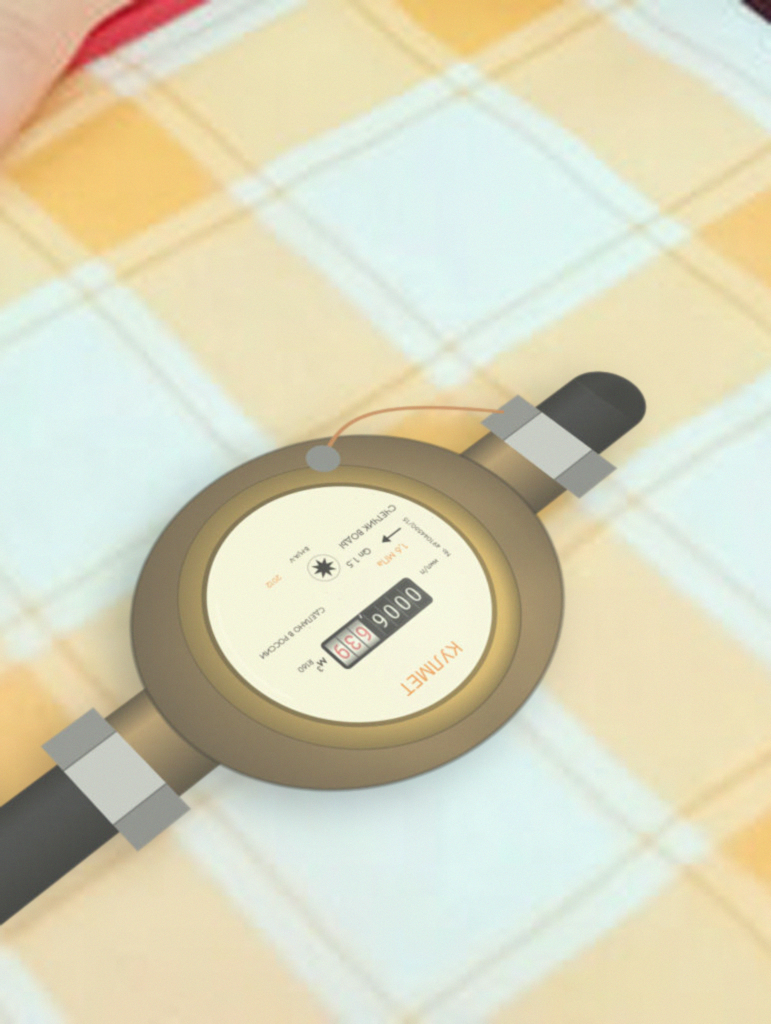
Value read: value=6.639 unit=m³
